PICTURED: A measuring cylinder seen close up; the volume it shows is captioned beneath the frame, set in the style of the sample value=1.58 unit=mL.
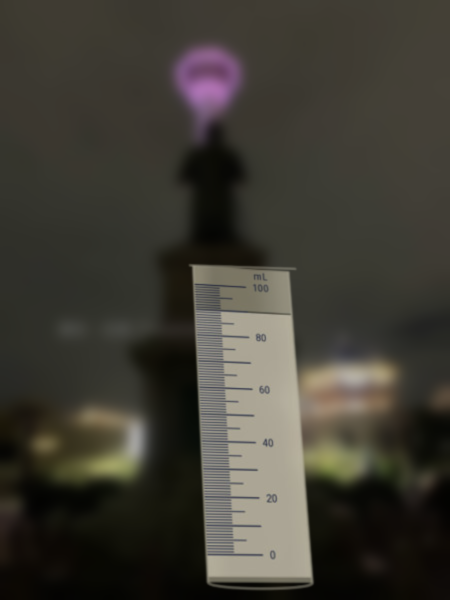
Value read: value=90 unit=mL
